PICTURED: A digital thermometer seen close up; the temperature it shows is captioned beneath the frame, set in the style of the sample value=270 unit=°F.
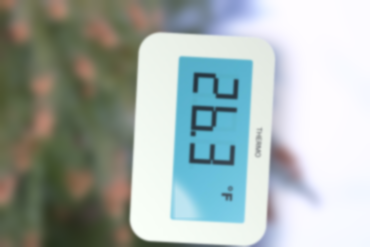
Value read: value=26.3 unit=°F
